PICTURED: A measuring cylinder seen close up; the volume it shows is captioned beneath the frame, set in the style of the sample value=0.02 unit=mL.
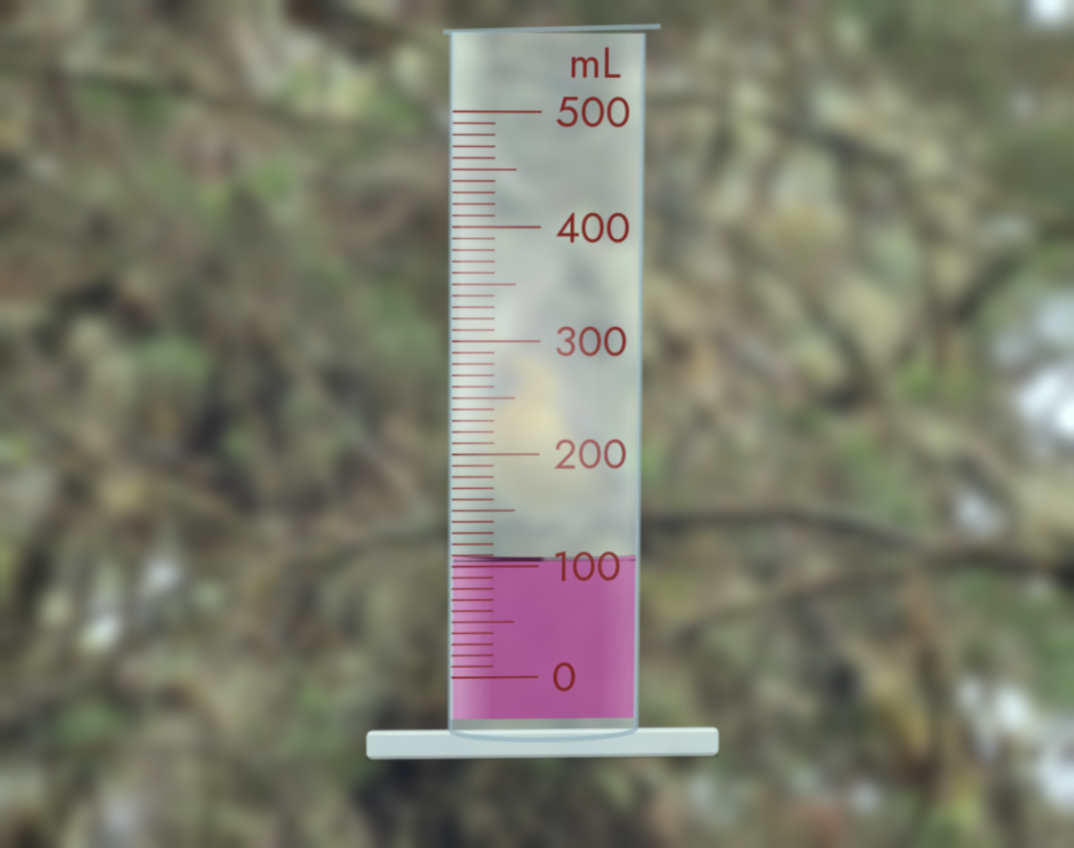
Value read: value=105 unit=mL
